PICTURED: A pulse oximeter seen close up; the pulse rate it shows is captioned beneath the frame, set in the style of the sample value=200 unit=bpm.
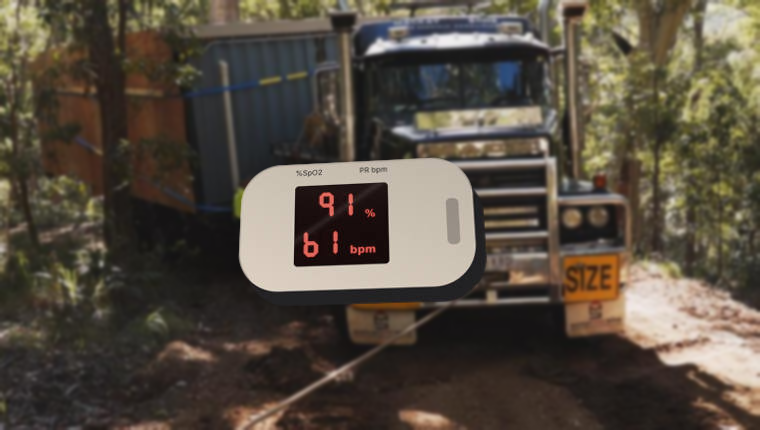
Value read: value=61 unit=bpm
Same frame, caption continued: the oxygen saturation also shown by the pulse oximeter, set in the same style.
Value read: value=91 unit=%
